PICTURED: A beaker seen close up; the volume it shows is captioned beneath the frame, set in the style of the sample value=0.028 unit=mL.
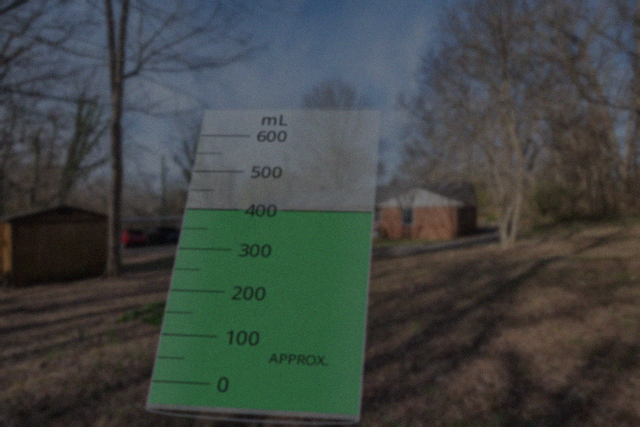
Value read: value=400 unit=mL
